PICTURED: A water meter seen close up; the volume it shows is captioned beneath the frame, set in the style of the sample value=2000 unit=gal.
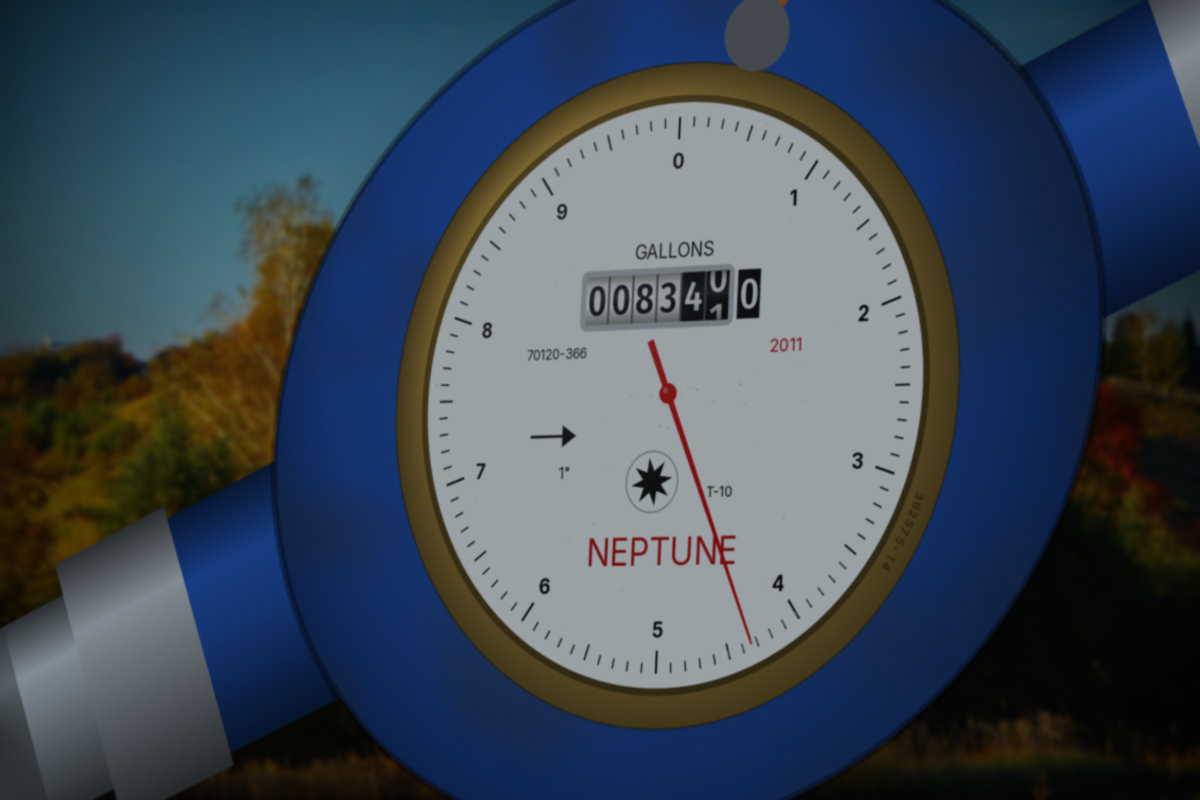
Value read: value=83404.3 unit=gal
